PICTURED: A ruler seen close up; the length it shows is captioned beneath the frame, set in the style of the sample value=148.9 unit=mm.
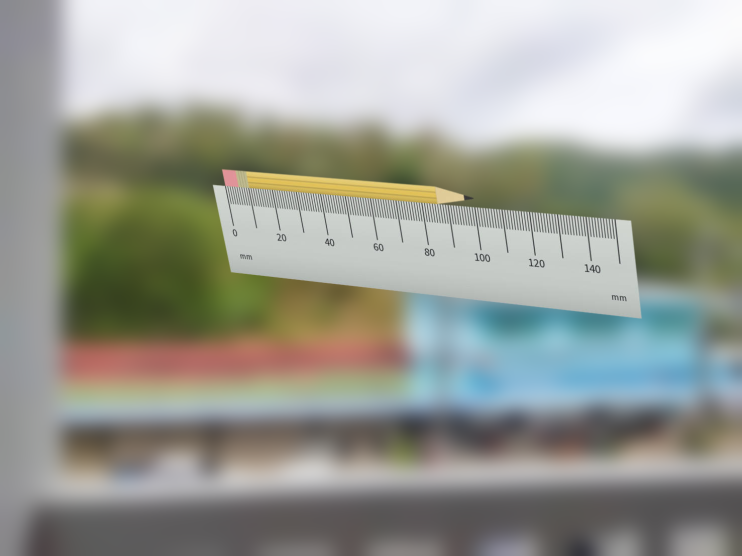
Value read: value=100 unit=mm
